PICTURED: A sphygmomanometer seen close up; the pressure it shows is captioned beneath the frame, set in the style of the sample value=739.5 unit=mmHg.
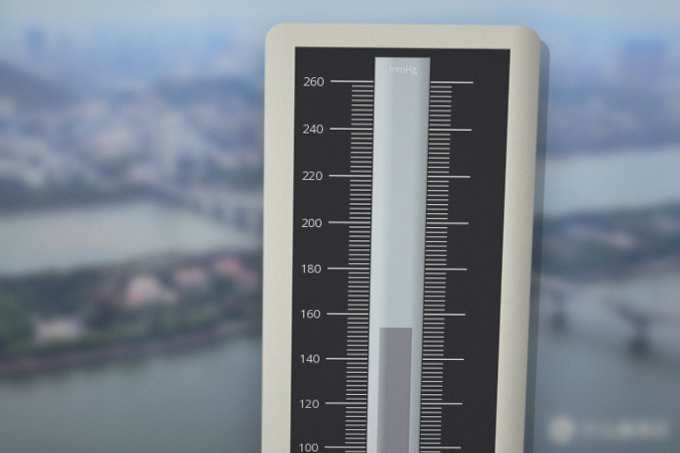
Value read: value=154 unit=mmHg
